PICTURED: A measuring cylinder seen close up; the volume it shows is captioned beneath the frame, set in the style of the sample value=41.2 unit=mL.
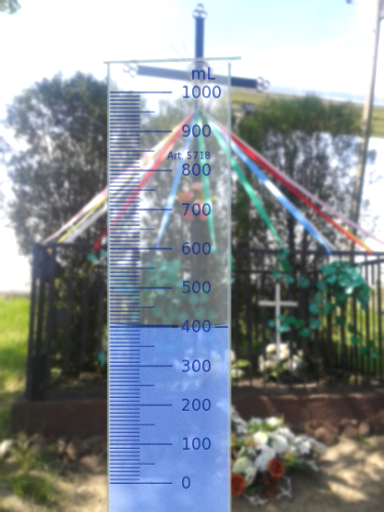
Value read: value=400 unit=mL
